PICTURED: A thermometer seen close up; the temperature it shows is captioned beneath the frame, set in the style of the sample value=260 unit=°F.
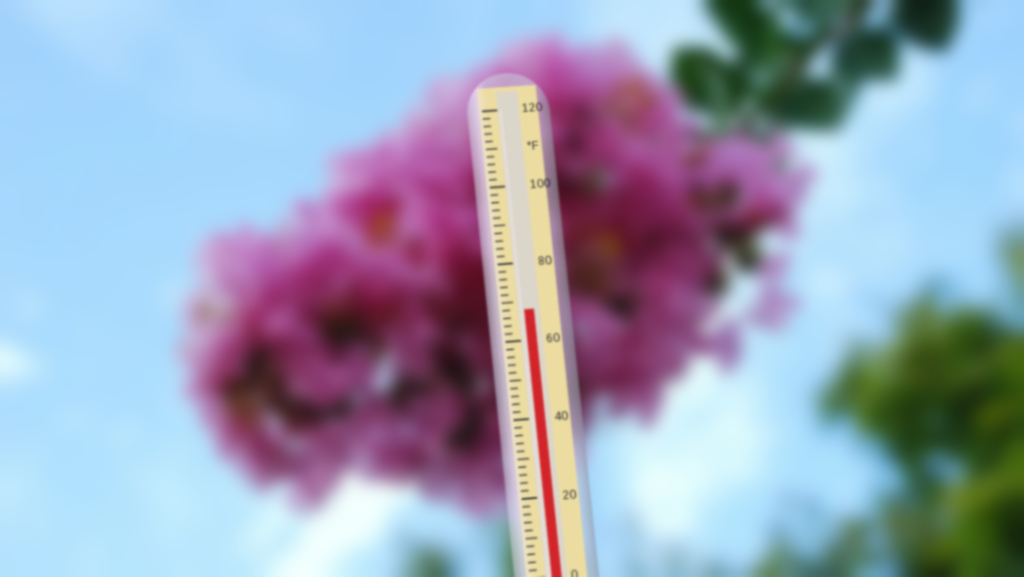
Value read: value=68 unit=°F
